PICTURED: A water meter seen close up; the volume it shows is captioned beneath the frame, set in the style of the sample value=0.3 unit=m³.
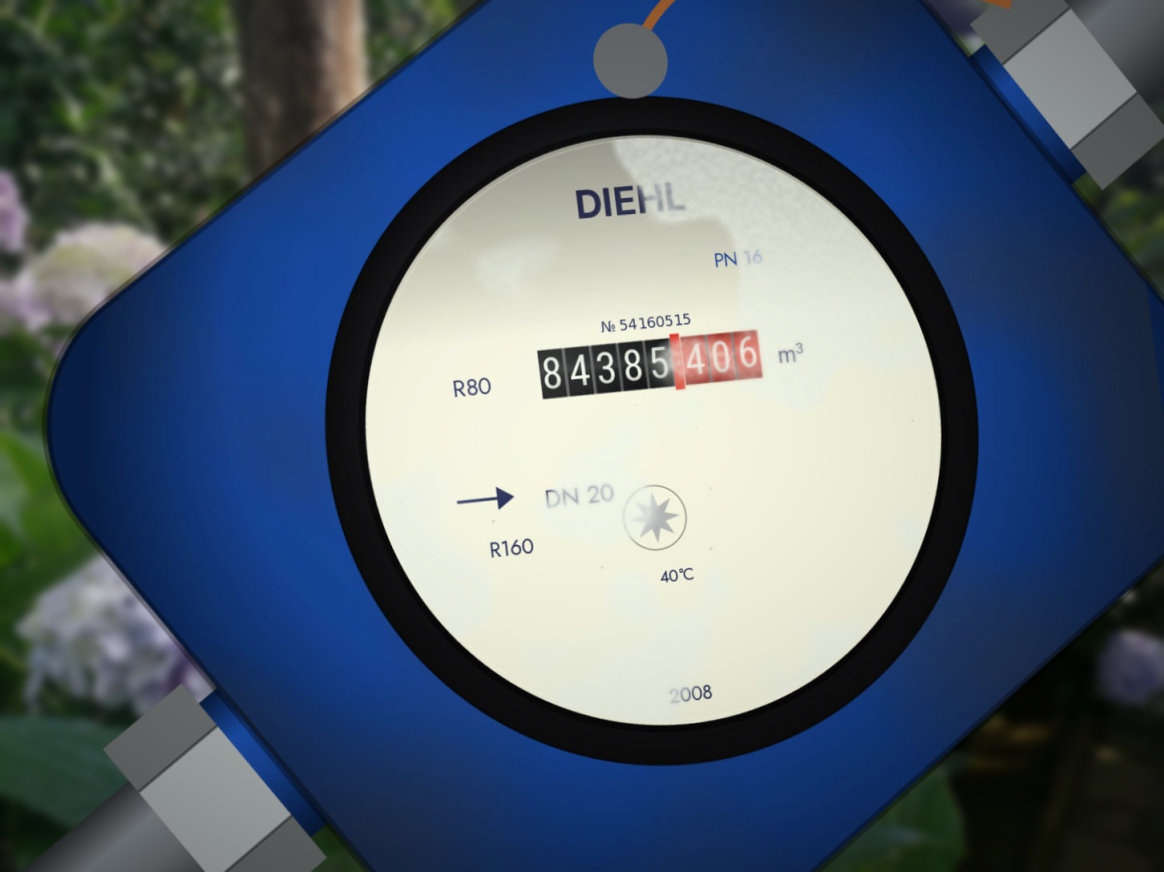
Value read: value=84385.406 unit=m³
